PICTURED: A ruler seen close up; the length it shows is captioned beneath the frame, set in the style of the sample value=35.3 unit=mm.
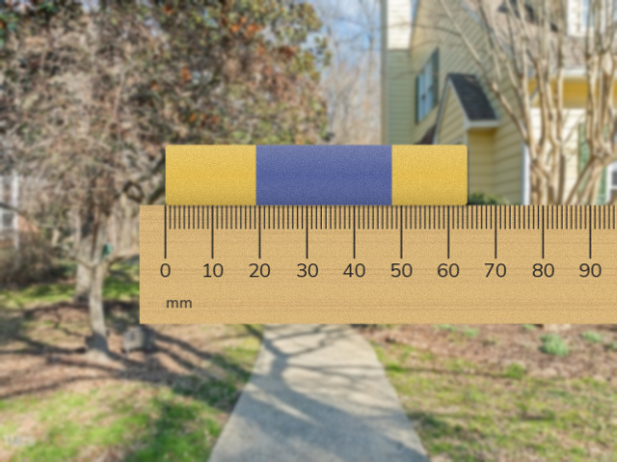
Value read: value=64 unit=mm
